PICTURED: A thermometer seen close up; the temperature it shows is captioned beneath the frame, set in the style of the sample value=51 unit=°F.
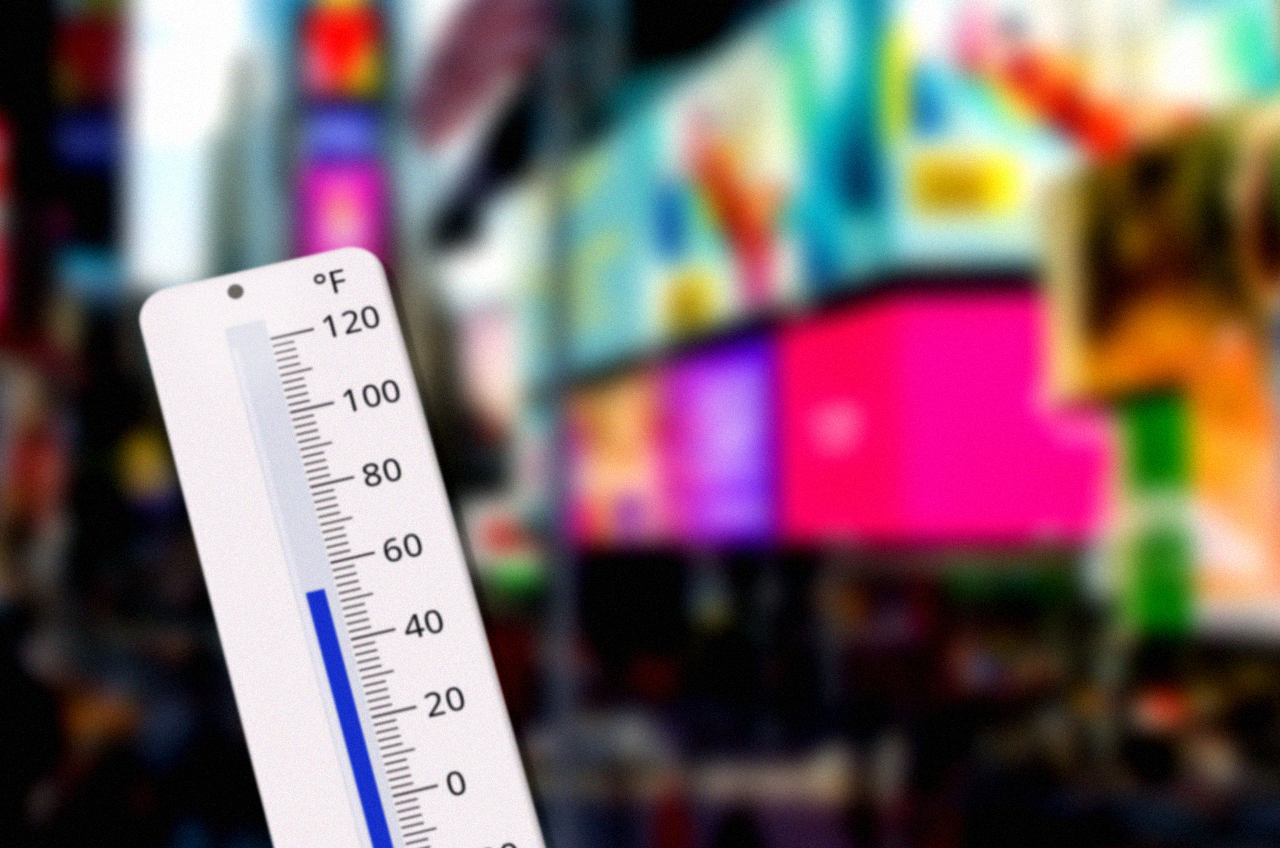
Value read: value=54 unit=°F
